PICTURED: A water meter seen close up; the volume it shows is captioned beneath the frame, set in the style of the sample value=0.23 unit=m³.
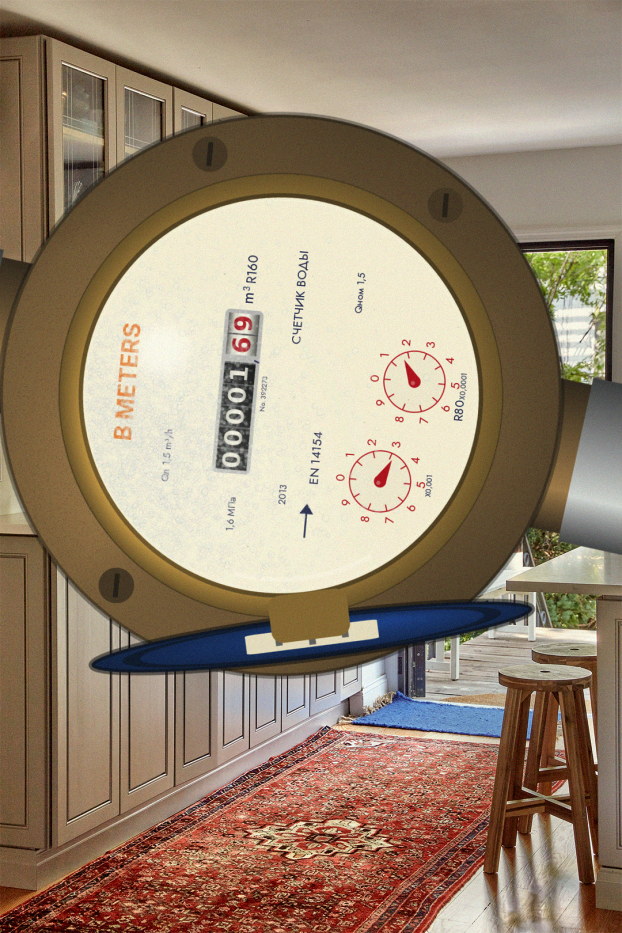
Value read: value=1.6931 unit=m³
